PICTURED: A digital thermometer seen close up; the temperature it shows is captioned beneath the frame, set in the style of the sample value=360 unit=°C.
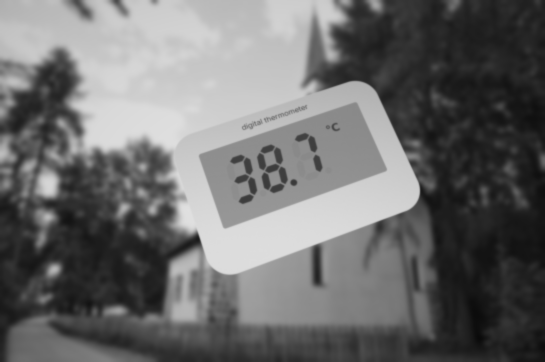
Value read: value=38.7 unit=°C
